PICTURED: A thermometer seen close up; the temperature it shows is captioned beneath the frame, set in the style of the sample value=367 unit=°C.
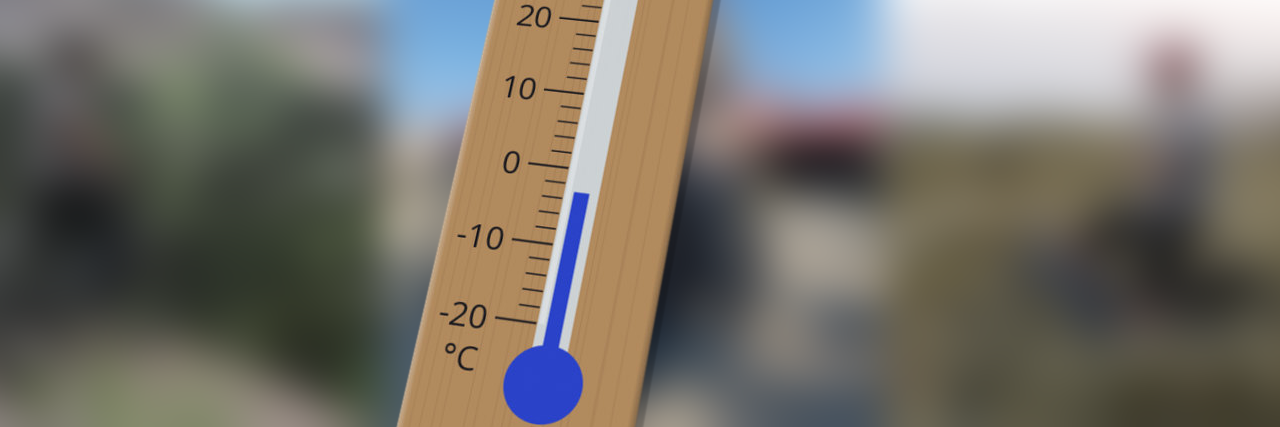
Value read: value=-3 unit=°C
